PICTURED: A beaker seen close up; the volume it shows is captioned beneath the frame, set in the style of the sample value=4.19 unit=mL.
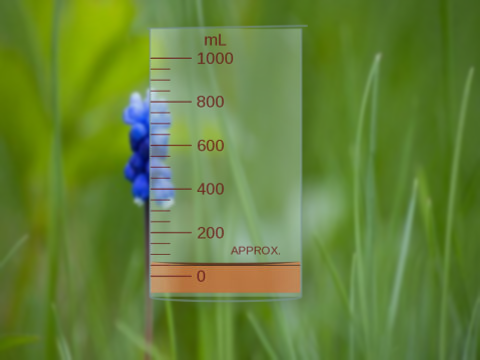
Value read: value=50 unit=mL
